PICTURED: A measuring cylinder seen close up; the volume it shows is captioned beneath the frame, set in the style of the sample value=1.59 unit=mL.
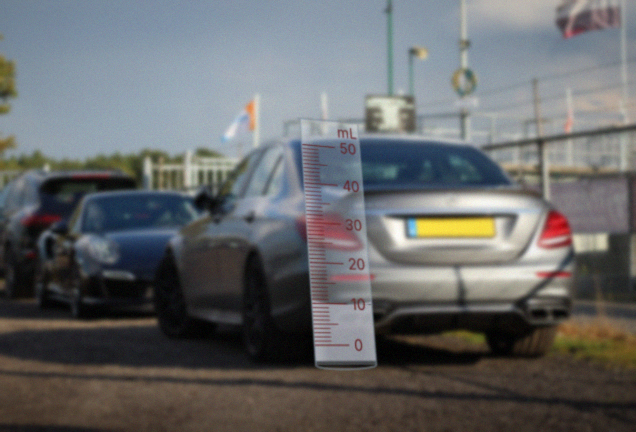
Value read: value=10 unit=mL
